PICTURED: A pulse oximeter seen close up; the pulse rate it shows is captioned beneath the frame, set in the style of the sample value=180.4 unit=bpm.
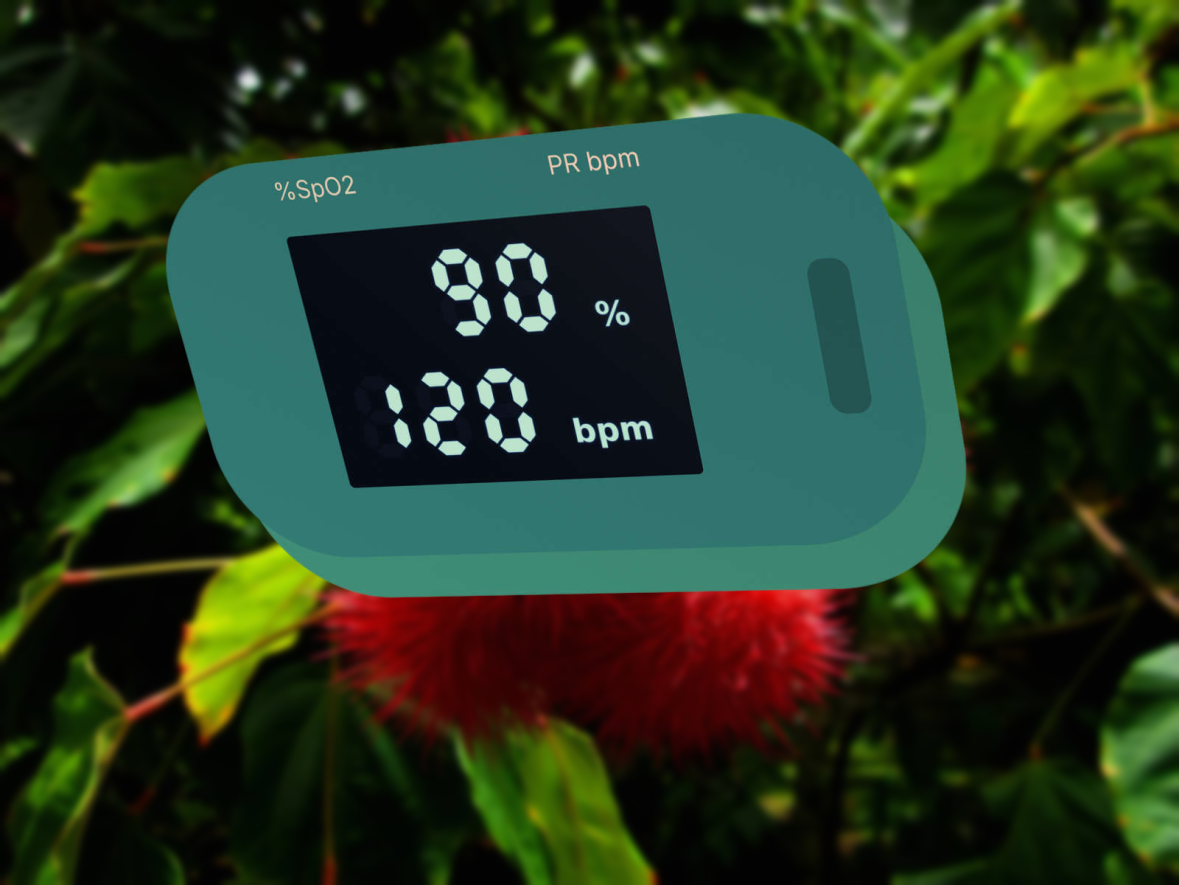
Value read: value=120 unit=bpm
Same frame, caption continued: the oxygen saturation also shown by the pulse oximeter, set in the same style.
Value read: value=90 unit=%
